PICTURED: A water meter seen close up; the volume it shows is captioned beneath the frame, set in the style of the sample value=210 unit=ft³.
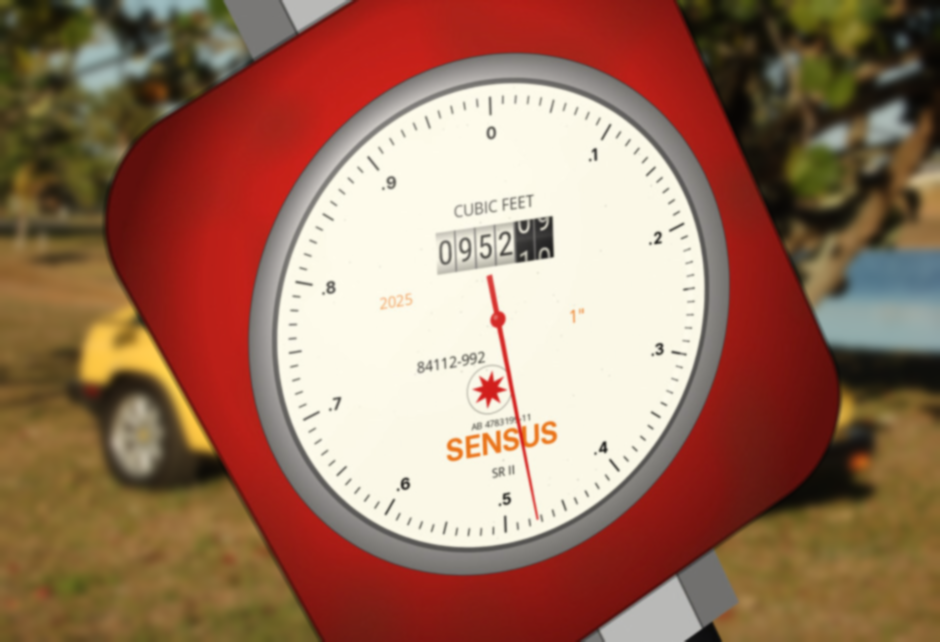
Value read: value=95209.47 unit=ft³
